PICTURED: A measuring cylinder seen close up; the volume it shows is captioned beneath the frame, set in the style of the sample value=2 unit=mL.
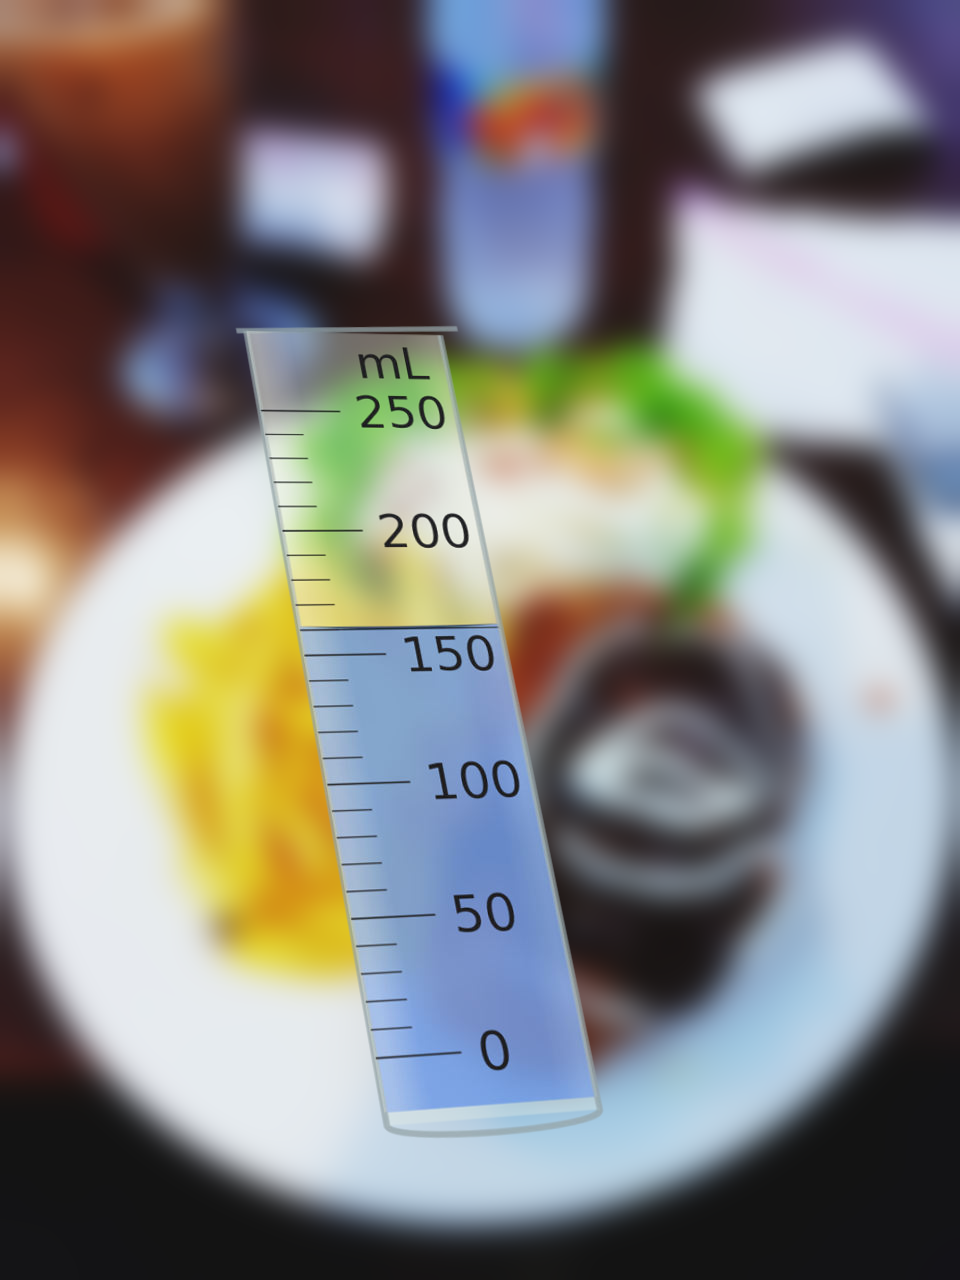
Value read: value=160 unit=mL
